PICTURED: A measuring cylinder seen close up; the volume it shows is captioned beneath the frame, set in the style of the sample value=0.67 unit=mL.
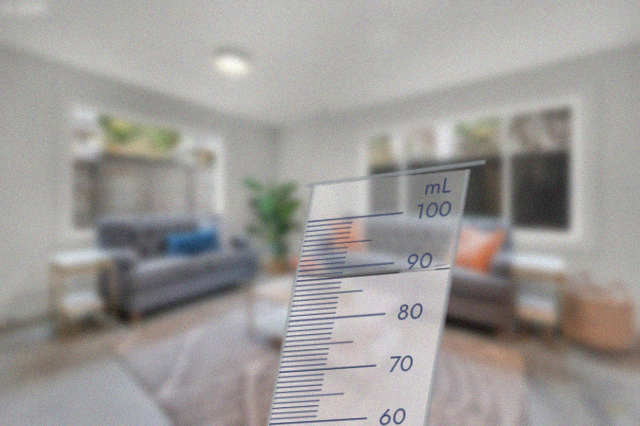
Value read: value=88 unit=mL
